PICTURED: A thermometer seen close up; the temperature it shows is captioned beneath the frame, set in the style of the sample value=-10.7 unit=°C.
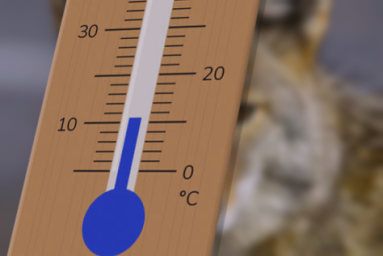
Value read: value=11 unit=°C
